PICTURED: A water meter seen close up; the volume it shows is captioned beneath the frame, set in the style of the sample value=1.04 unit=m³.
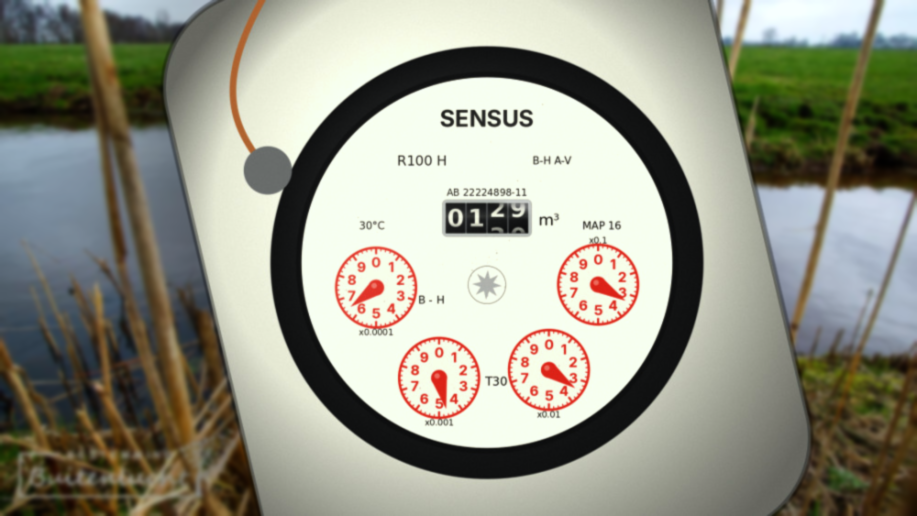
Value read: value=129.3346 unit=m³
